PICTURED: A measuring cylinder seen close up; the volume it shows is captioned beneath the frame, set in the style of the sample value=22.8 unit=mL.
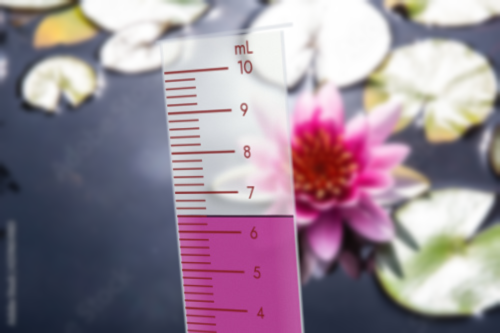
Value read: value=6.4 unit=mL
